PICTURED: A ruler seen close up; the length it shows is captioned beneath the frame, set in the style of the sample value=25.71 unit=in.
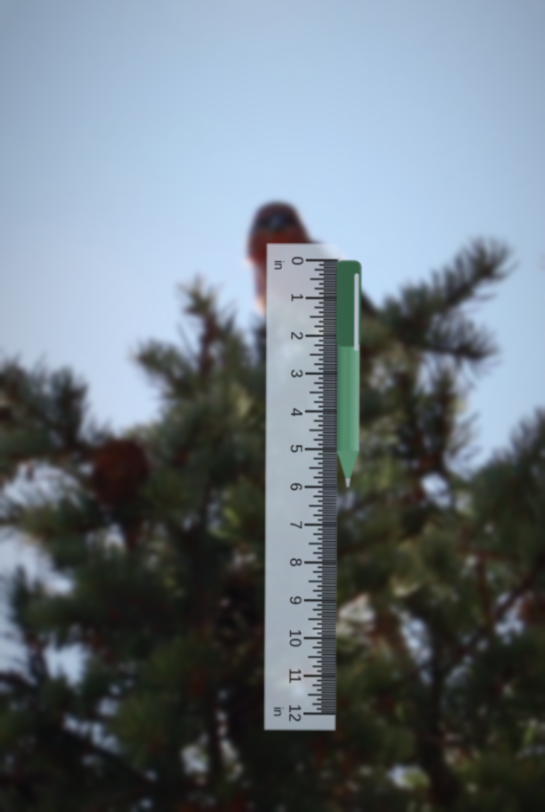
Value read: value=6 unit=in
